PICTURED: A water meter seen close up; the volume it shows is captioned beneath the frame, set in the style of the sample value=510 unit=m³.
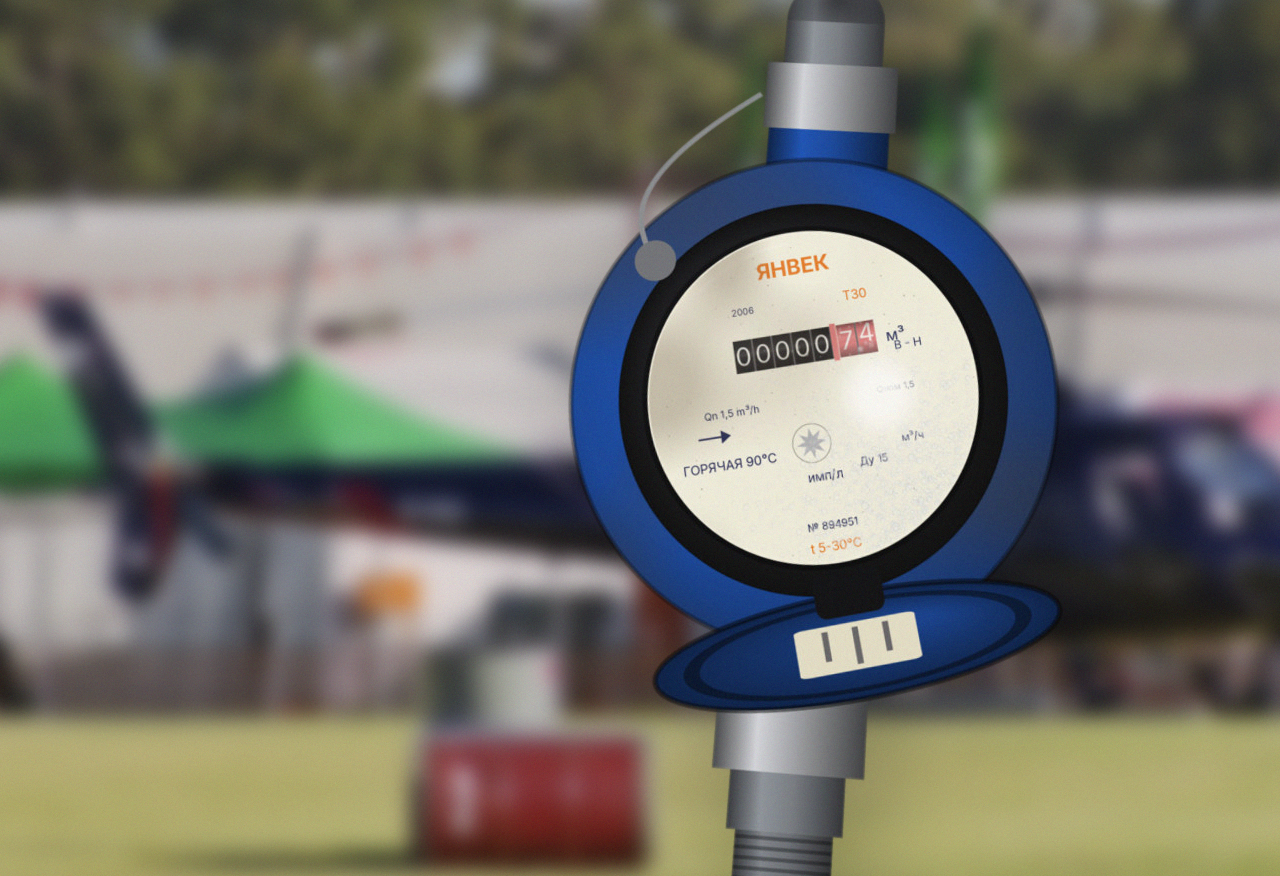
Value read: value=0.74 unit=m³
